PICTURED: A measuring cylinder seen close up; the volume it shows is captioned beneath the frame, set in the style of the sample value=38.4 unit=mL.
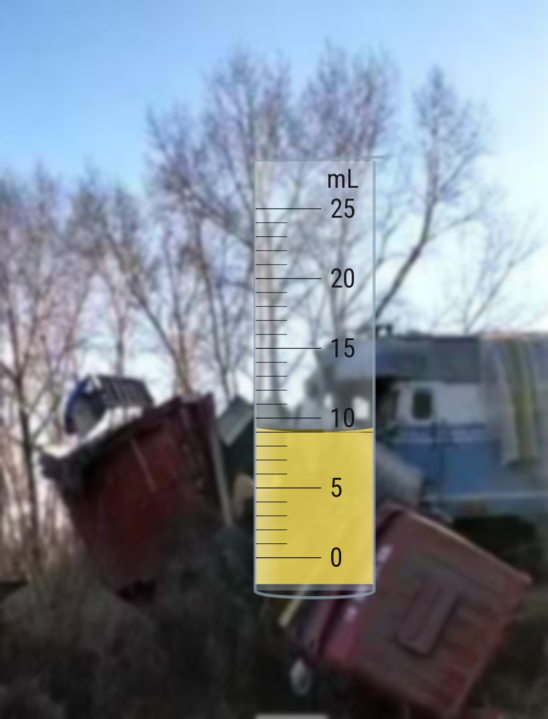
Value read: value=9 unit=mL
